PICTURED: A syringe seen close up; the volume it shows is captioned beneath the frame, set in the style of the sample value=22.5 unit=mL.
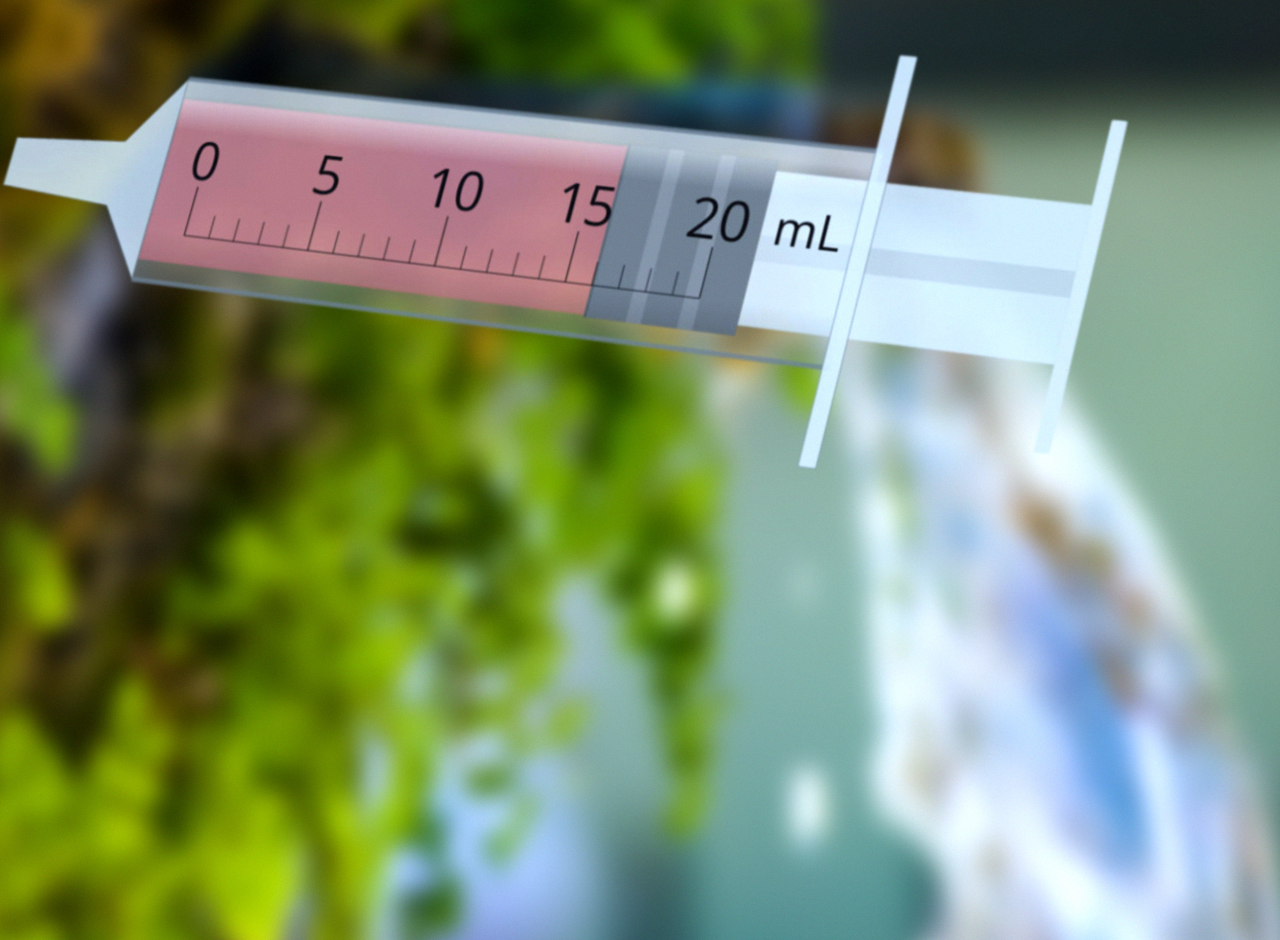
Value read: value=16 unit=mL
